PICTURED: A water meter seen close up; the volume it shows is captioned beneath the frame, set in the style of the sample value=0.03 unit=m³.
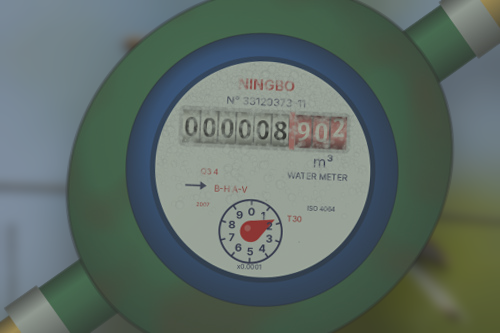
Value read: value=8.9021 unit=m³
